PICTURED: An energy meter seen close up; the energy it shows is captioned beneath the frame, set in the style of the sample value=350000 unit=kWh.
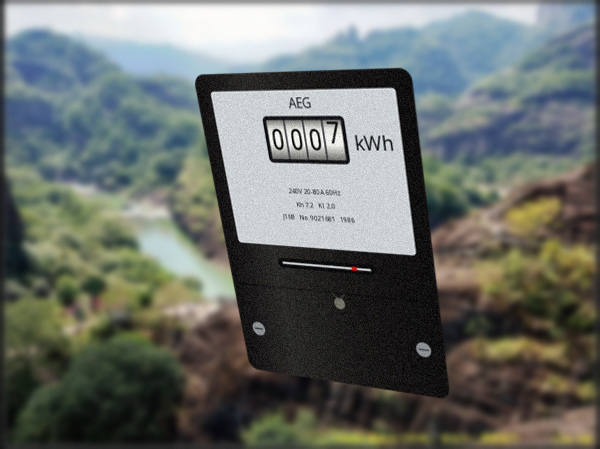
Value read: value=7 unit=kWh
